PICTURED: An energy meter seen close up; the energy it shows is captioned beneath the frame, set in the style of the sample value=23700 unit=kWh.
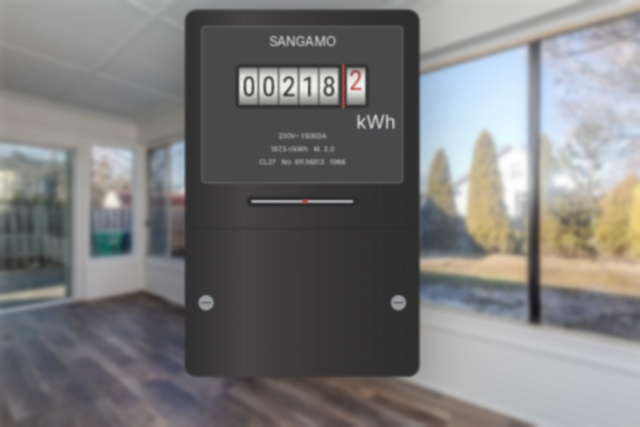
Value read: value=218.2 unit=kWh
